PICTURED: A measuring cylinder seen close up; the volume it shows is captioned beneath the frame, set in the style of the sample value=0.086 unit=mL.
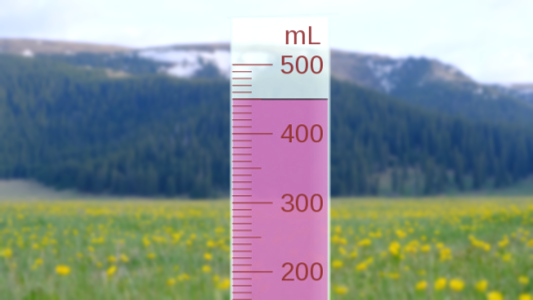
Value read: value=450 unit=mL
